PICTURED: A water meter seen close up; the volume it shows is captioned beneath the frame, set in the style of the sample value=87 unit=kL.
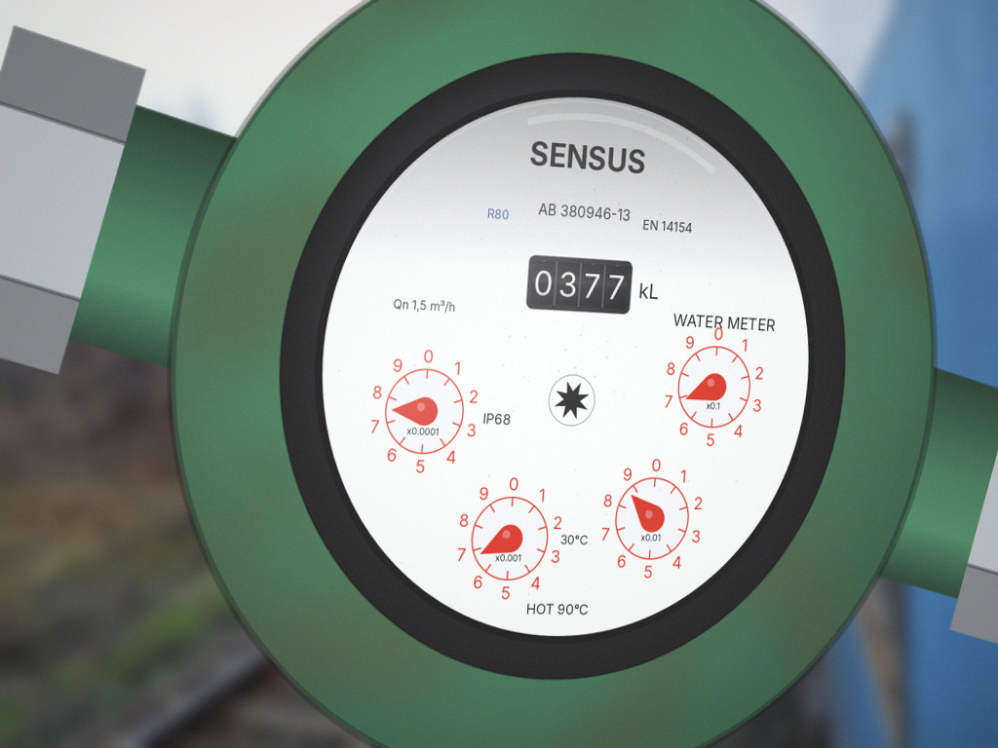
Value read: value=377.6867 unit=kL
